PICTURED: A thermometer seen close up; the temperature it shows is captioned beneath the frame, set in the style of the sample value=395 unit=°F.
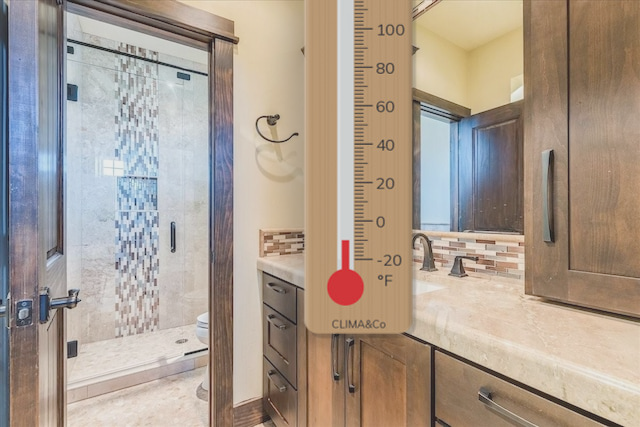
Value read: value=-10 unit=°F
